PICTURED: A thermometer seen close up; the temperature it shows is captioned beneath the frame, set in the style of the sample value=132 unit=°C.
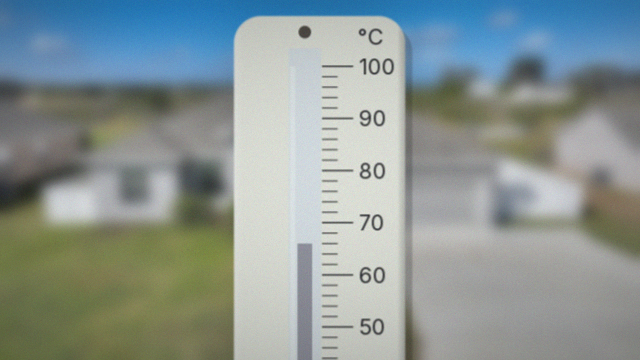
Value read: value=66 unit=°C
